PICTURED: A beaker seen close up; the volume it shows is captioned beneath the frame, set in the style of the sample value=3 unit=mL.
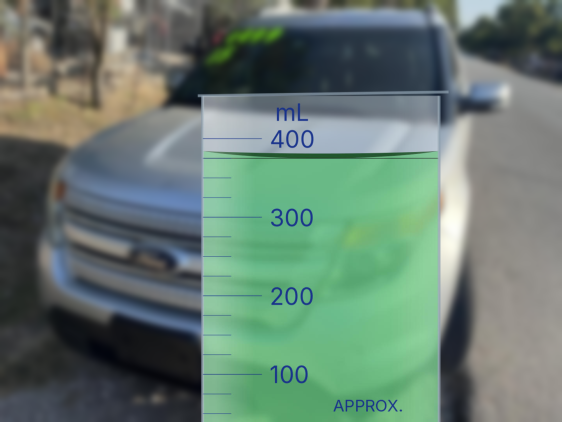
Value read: value=375 unit=mL
